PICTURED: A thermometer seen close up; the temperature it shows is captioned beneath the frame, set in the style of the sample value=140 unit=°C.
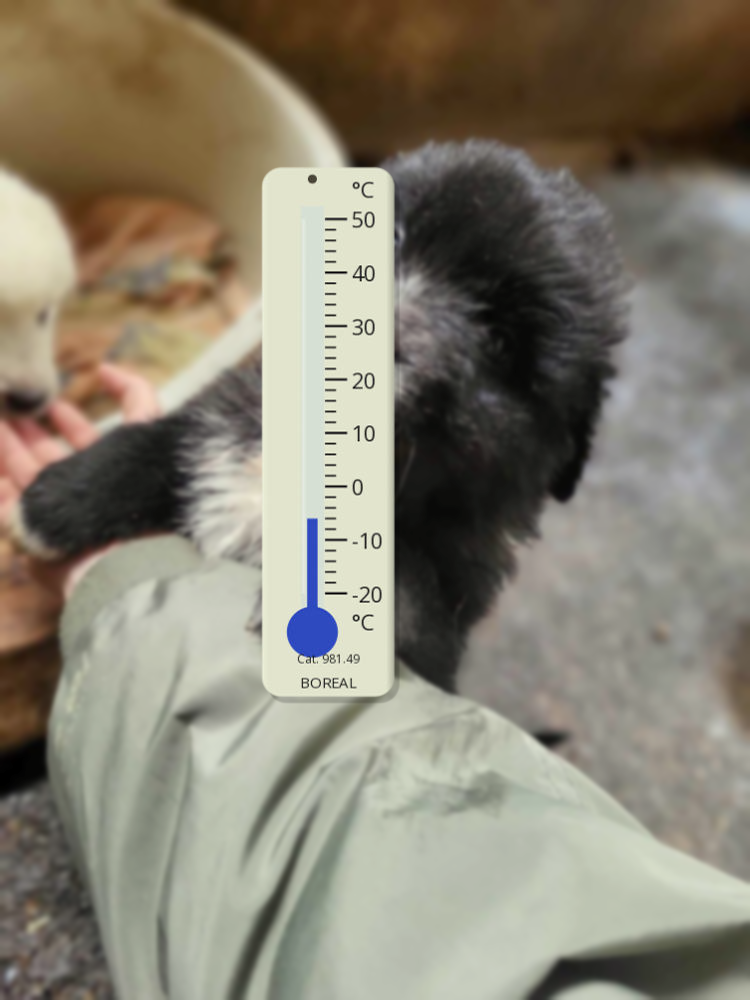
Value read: value=-6 unit=°C
